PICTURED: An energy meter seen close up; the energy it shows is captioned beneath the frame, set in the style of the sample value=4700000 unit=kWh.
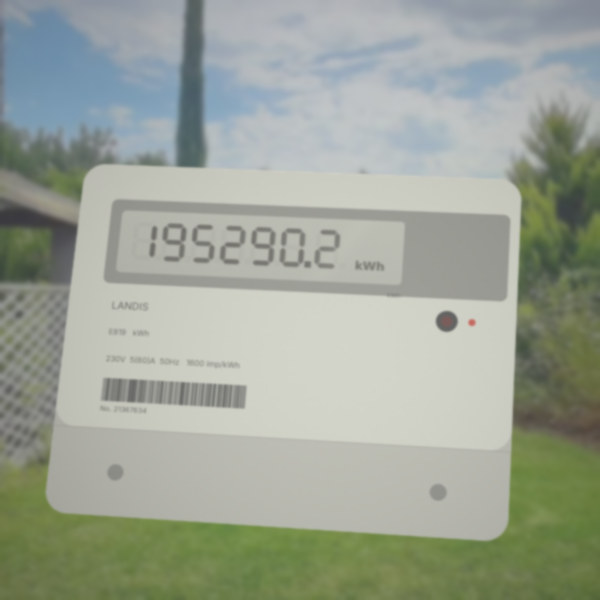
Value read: value=195290.2 unit=kWh
